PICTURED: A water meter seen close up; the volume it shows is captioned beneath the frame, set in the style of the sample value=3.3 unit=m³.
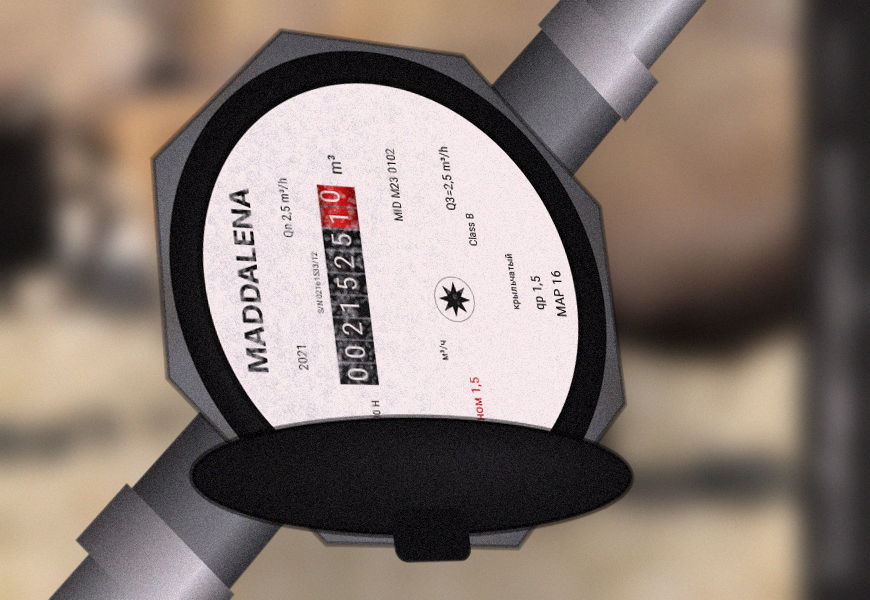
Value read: value=21525.10 unit=m³
